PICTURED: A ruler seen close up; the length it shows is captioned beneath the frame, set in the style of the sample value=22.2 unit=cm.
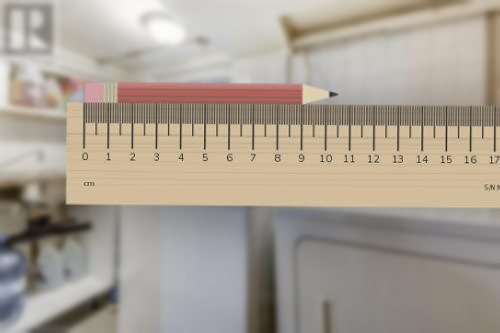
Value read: value=10.5 unit=cm
